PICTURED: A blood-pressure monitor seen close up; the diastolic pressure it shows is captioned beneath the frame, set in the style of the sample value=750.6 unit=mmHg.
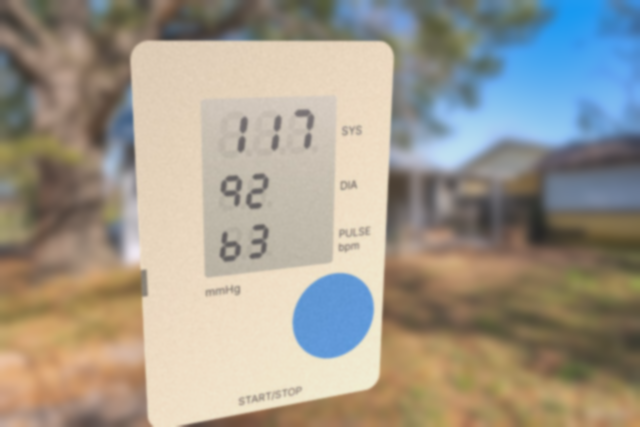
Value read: value=92 unit=mmHg
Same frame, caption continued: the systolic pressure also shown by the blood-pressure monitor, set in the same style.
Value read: value=117 unit=mmHg
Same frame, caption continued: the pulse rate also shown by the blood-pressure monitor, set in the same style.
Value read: value=63 unit=bpm
